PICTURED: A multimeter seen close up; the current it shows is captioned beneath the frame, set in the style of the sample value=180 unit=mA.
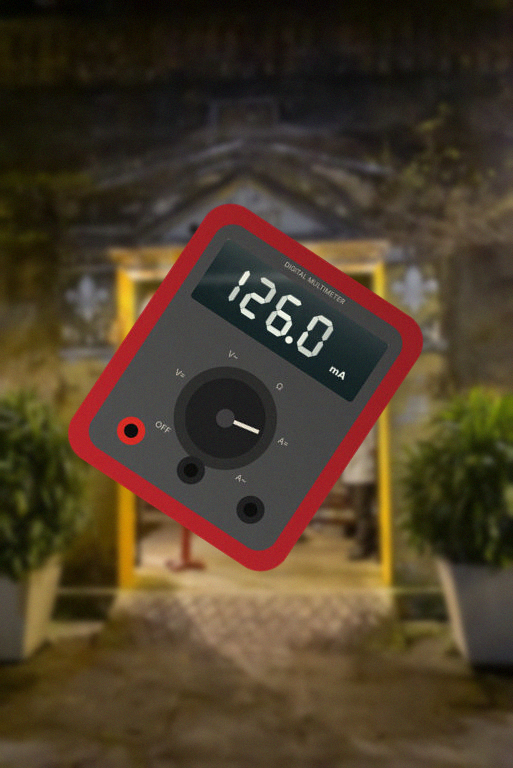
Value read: value=126.0 unit=mA
